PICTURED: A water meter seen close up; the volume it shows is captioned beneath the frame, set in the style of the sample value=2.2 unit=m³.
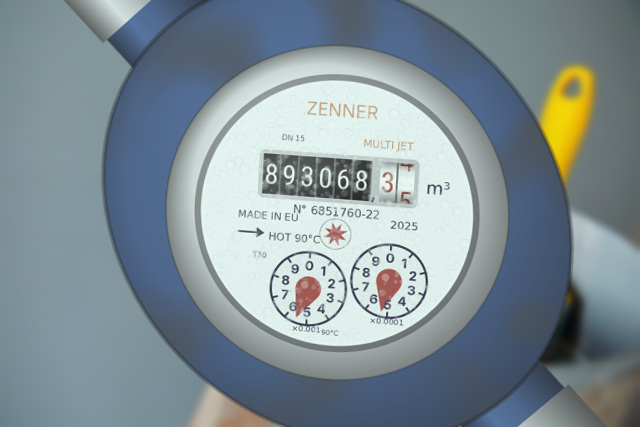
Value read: value=893068.3455 unit=m³
